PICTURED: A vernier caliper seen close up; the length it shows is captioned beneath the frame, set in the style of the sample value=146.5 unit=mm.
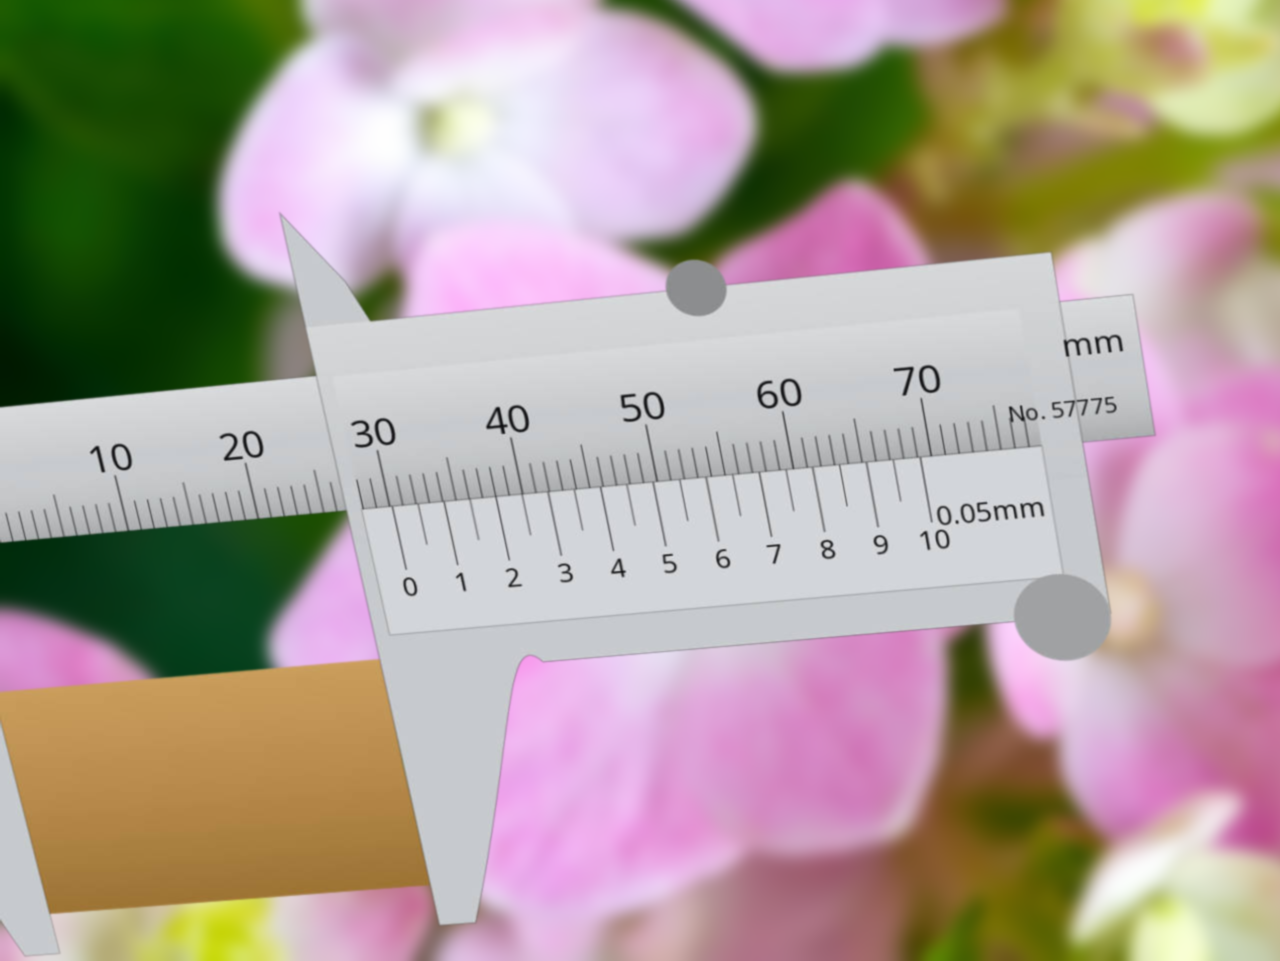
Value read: value=30.2 unit=mm
